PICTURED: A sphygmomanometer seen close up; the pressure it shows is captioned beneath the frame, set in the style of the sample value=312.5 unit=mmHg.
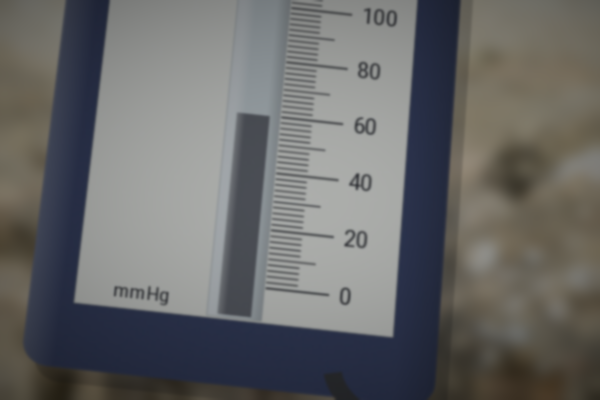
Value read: value=60 unit=mmHg
